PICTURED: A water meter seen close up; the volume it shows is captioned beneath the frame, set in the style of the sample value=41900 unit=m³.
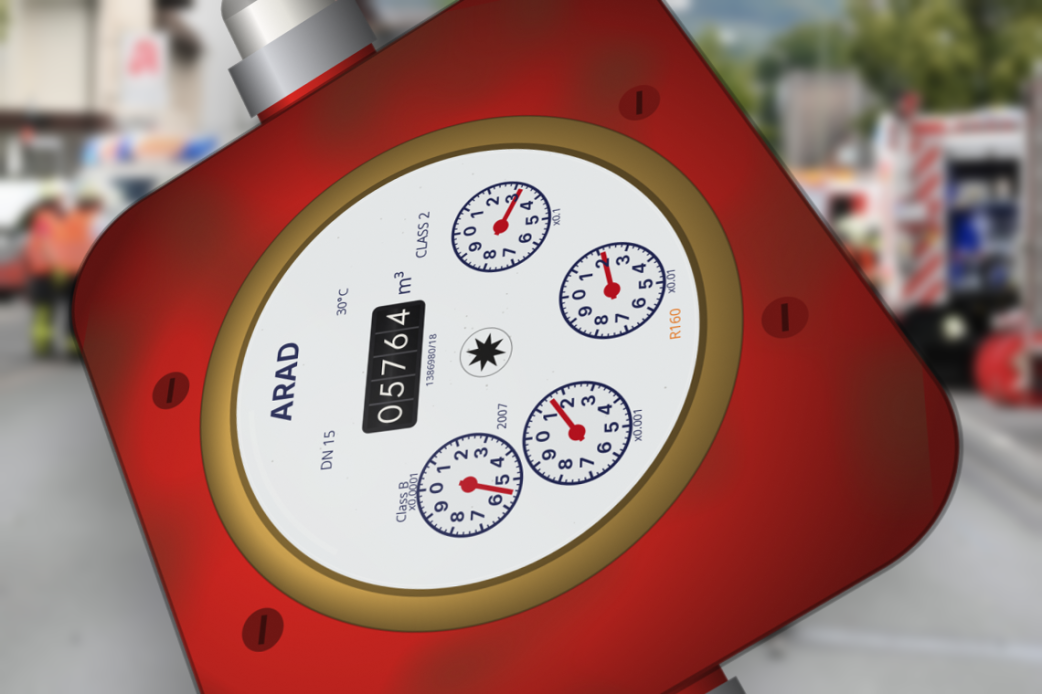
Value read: value=5764.3215 unit=m³
